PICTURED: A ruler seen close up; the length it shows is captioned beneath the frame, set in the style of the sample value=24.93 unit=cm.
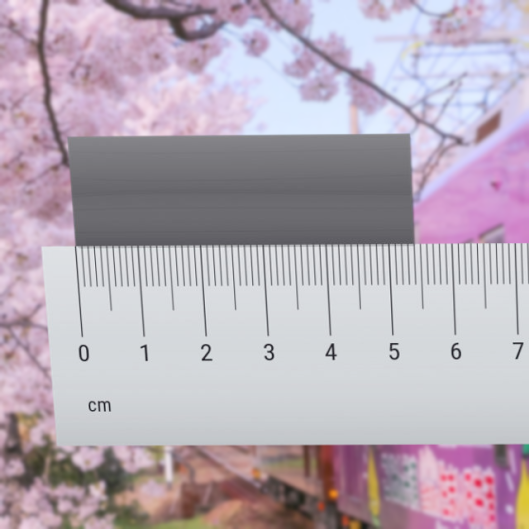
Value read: value=5.4 unit=cm
